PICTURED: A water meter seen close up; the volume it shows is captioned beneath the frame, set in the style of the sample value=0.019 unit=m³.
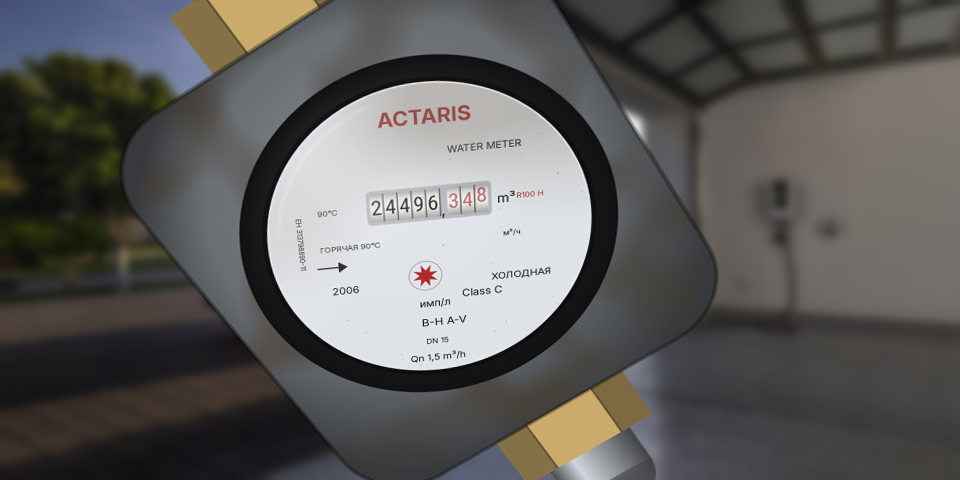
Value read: value=24496.348 unit=m³
